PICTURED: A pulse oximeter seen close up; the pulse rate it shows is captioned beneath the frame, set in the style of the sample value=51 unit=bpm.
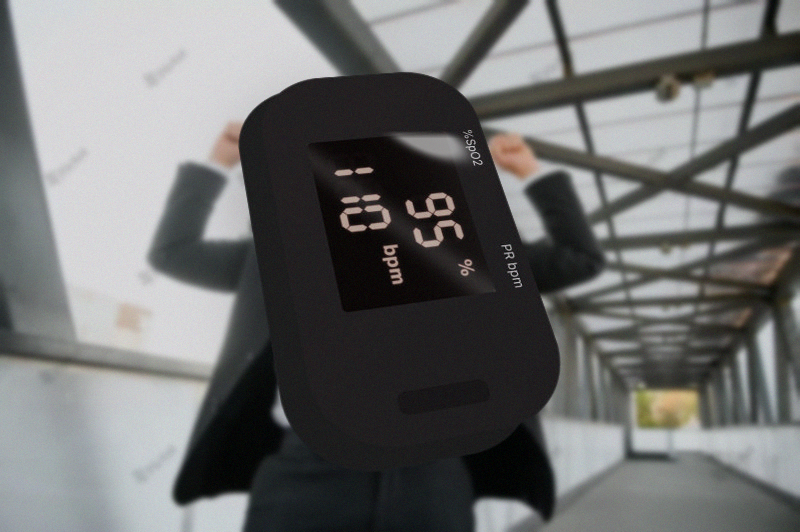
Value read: value=110 unit=bpm
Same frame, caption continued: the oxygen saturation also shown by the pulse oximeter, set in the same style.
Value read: value=95 unit=%
